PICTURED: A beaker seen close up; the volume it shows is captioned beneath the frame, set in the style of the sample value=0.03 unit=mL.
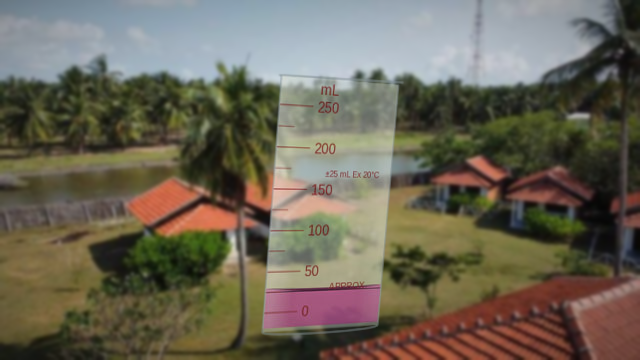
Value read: value=25 unit=mL
